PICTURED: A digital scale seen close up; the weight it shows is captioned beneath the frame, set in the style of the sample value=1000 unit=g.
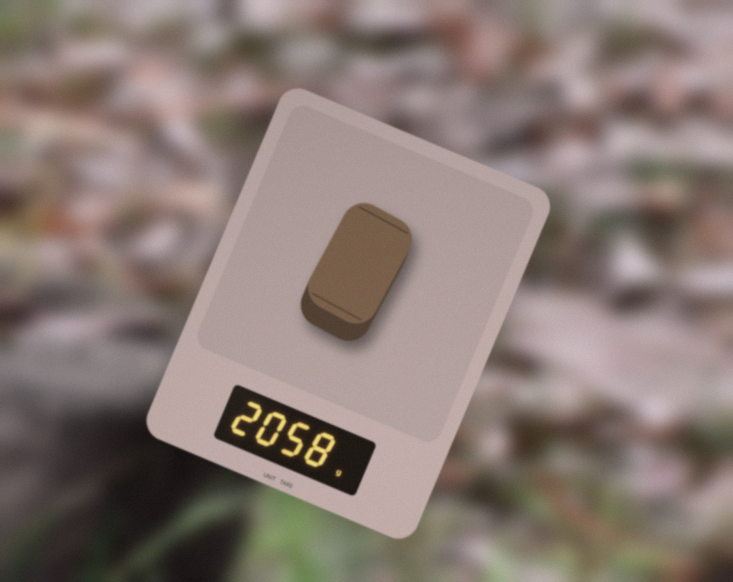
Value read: value=2058 unit=g
